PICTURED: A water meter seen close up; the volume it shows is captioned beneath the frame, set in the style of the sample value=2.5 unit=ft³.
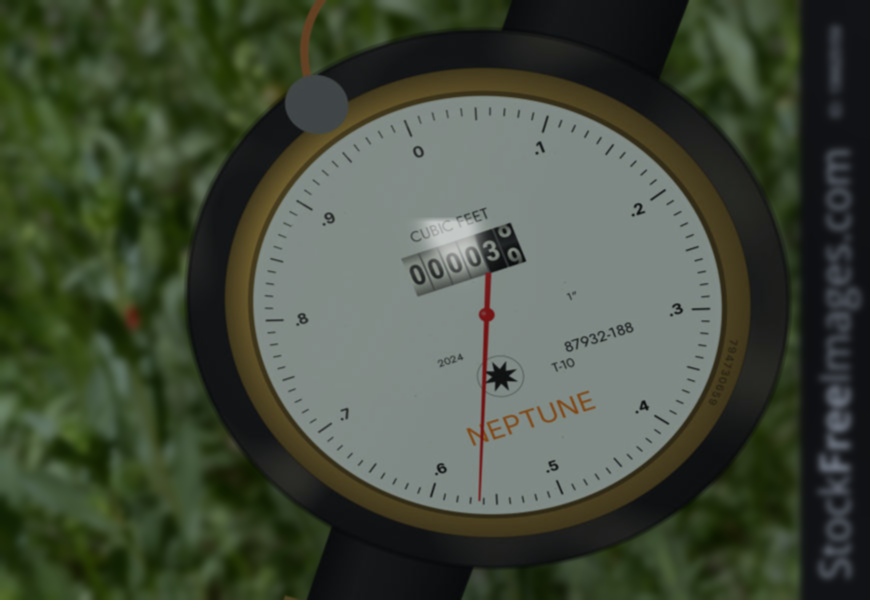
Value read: value=38.56 unit=ft³
